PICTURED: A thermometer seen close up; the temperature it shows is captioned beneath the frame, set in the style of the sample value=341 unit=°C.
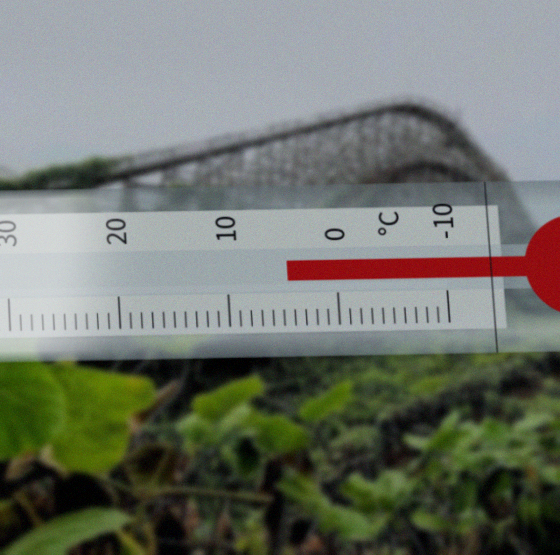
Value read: value=4.5 unit=°C
